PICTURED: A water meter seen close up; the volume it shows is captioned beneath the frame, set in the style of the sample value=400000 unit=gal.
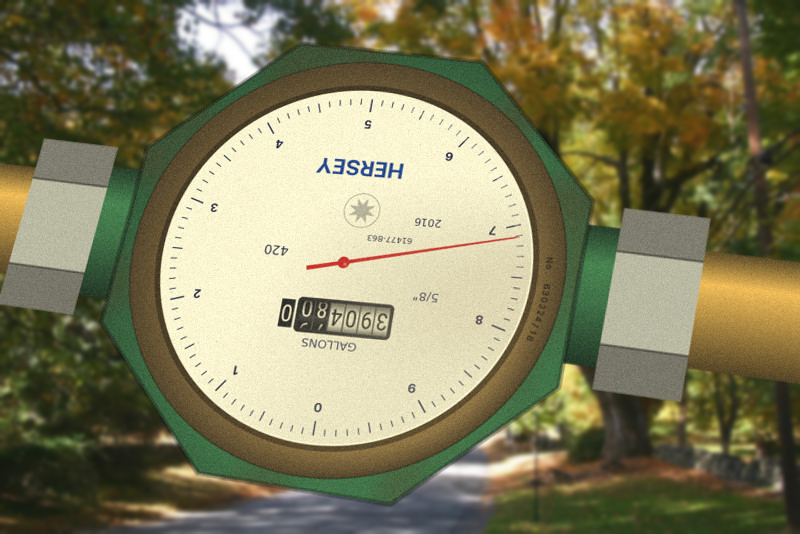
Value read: value=3904797.1 unit=gal
